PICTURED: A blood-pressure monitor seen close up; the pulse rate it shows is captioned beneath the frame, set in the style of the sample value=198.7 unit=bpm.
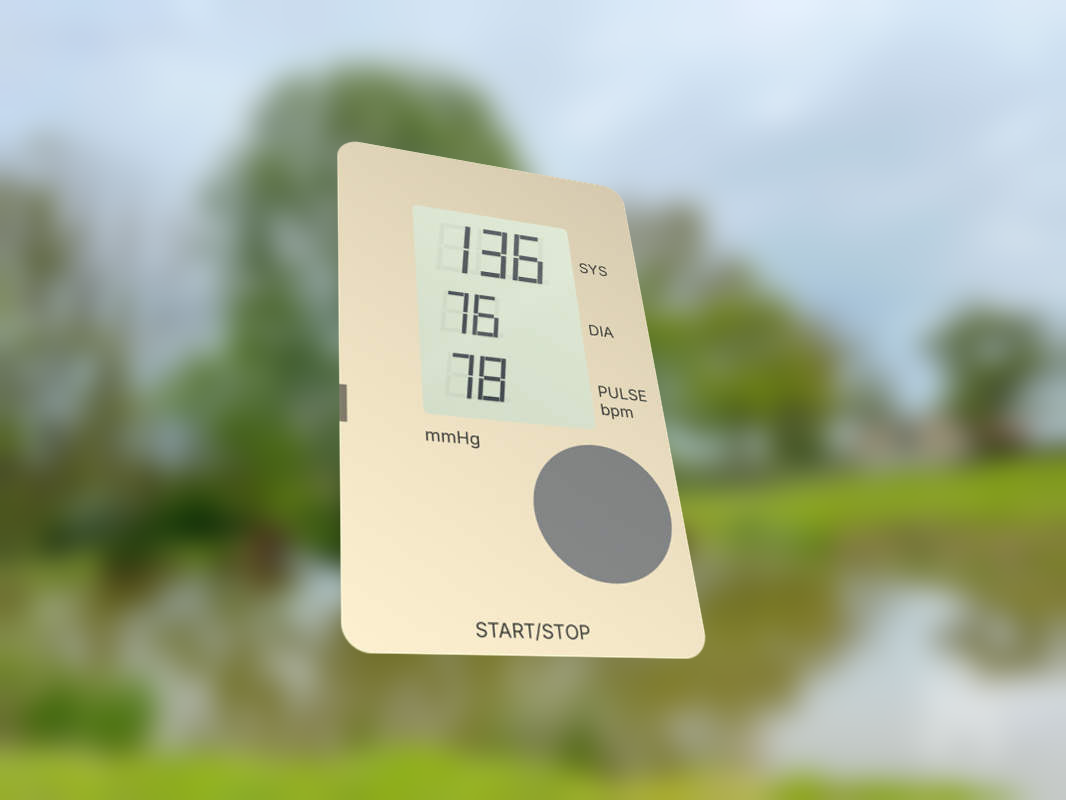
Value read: value=78 unit=bpm
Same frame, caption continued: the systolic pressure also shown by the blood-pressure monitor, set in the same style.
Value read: value=136 unit=mmHg
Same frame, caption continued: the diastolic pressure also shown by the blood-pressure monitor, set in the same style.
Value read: value=76 unit=mmHg
